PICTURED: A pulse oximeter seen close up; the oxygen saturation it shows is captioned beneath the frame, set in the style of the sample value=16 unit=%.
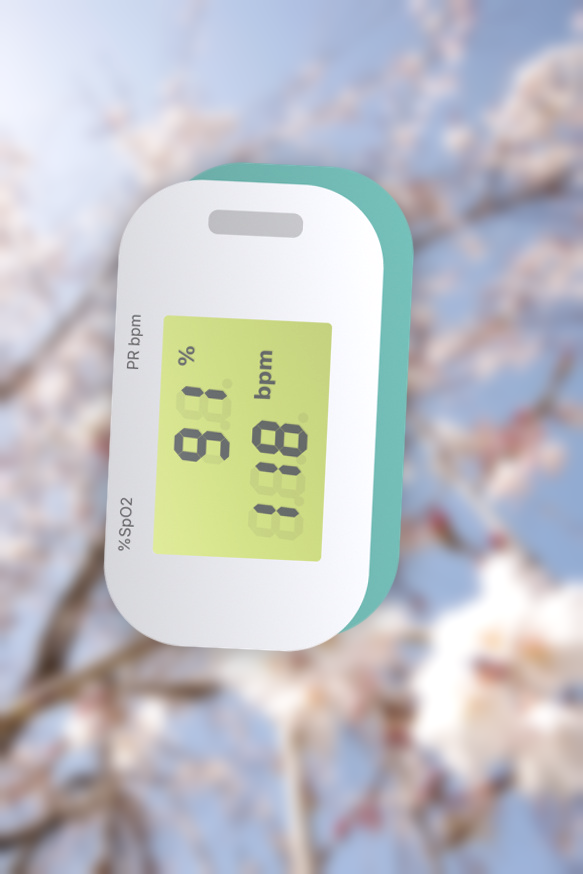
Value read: value=91 unit=%
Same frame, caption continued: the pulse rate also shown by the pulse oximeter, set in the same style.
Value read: value=118 unit=bpm
